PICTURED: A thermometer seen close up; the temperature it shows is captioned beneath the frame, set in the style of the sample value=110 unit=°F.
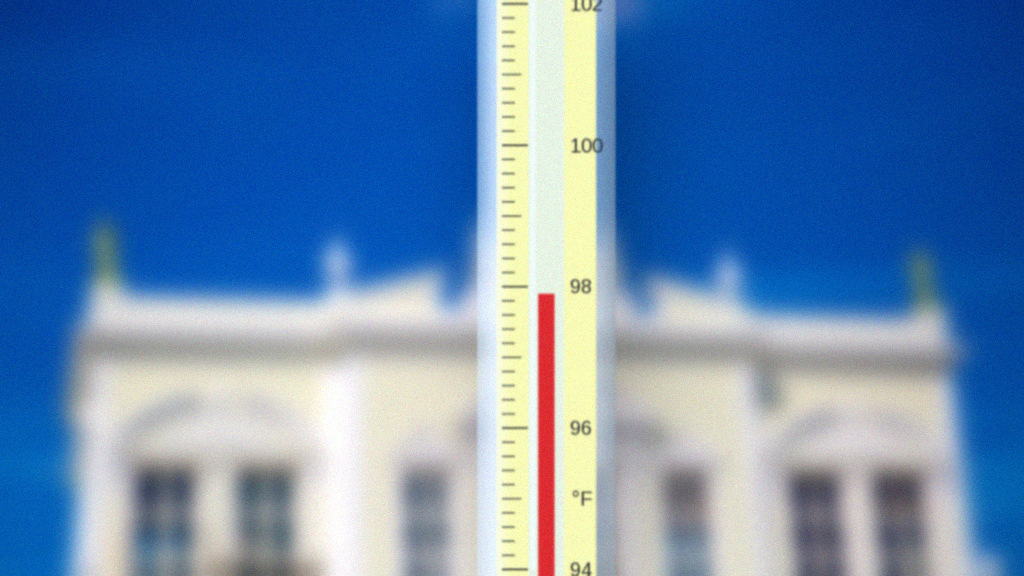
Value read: value=97.9 unit=°F
